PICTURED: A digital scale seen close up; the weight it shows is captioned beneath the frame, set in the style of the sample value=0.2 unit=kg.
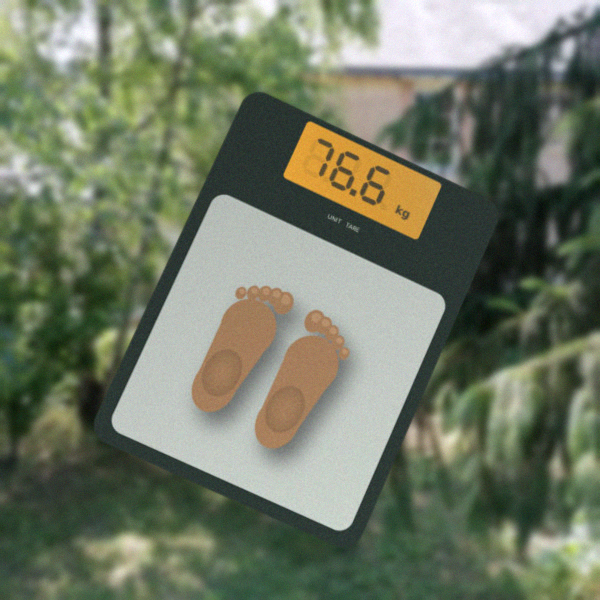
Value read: value=76.6 unit=kg
